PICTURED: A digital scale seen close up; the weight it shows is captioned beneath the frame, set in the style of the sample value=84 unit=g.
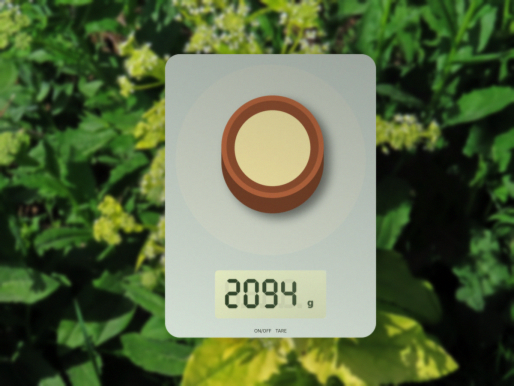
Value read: value=2094 unit=g
